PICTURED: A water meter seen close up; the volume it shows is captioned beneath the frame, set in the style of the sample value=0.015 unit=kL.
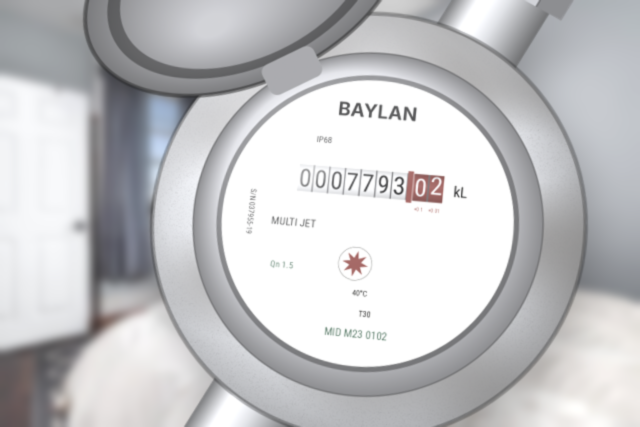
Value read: value=7793.02 unit=kL
